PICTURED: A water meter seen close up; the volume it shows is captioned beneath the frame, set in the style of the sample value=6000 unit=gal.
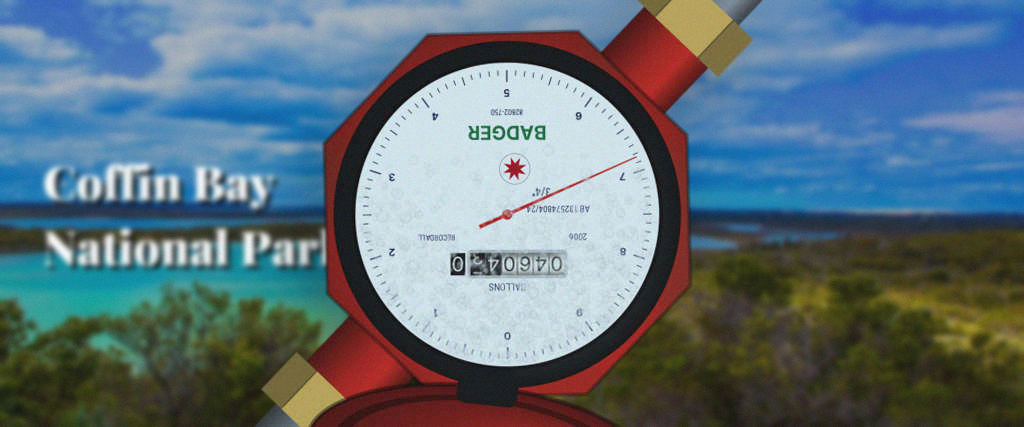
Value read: value=460426.8 unit=gal
